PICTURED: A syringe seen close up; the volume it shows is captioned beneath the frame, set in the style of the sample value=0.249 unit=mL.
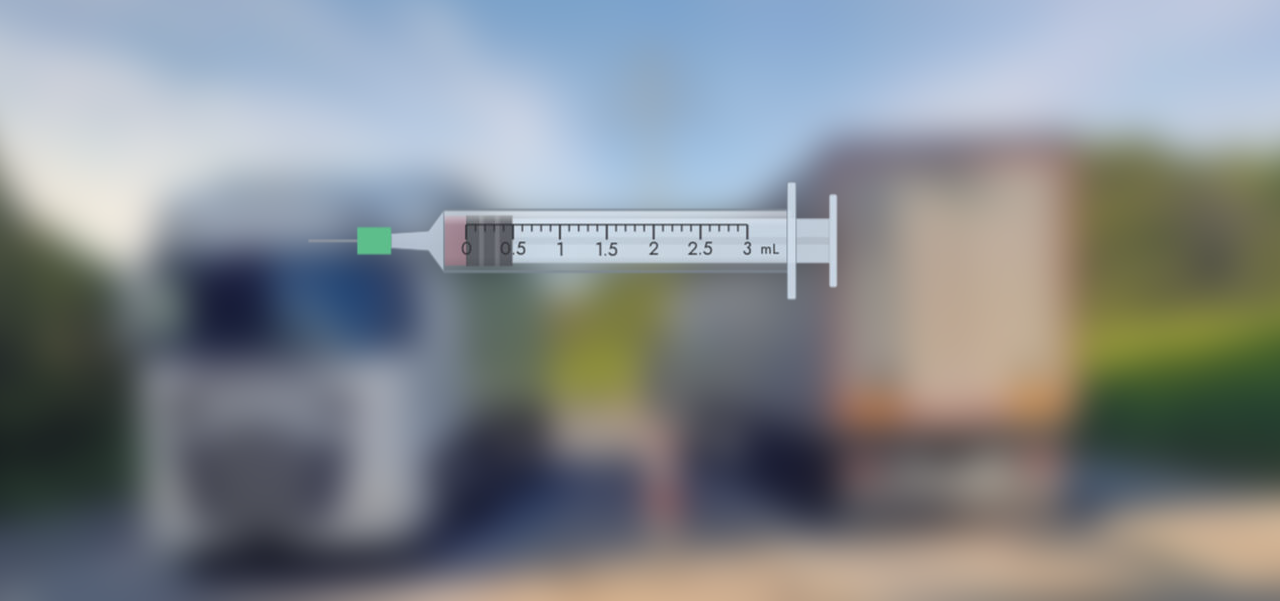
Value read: value=0 unit=mL
